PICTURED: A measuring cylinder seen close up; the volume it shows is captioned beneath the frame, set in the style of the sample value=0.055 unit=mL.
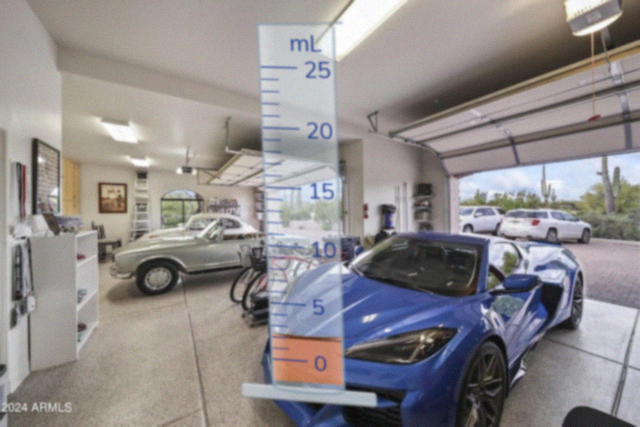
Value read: value=2 unit=mL
